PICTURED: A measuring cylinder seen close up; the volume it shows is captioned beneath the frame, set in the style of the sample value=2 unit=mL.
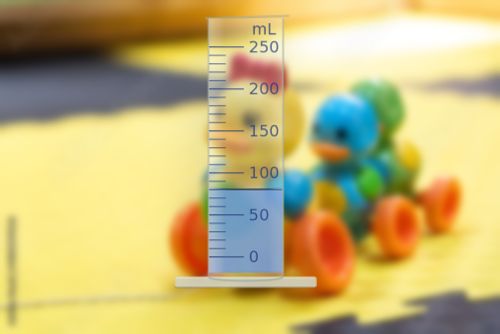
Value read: value=80 unit=mL
